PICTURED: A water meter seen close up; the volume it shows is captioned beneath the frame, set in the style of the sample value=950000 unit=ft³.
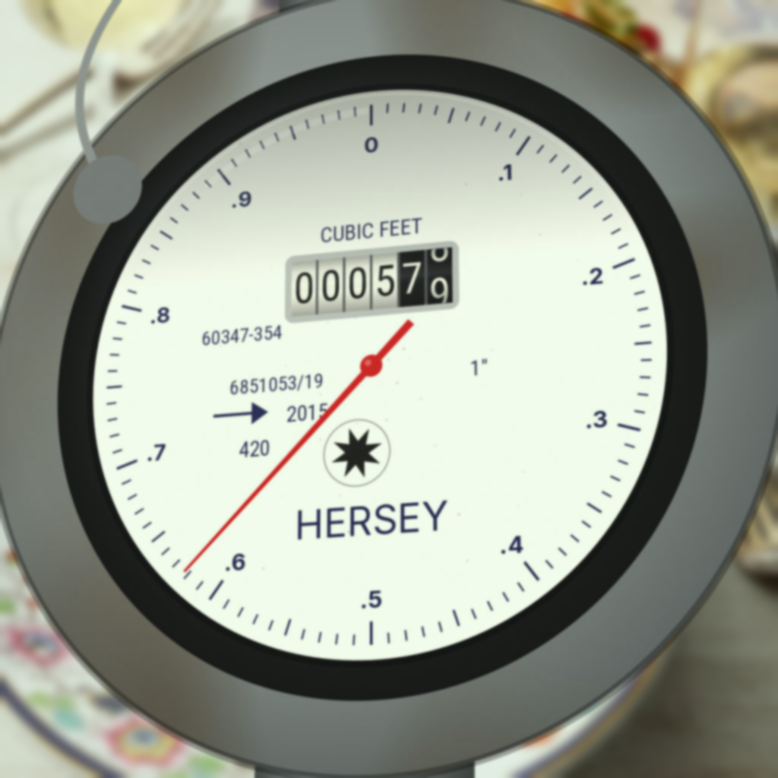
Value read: value=578.62 unit=ft³
